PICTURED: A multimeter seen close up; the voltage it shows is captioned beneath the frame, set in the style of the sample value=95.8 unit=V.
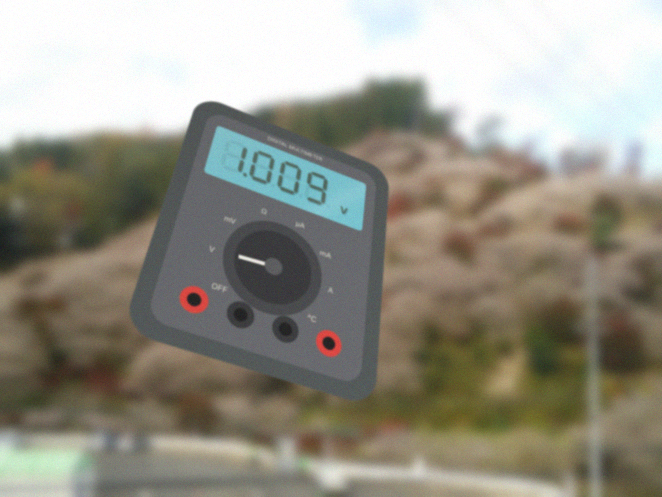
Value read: value=1.009 unit=V
